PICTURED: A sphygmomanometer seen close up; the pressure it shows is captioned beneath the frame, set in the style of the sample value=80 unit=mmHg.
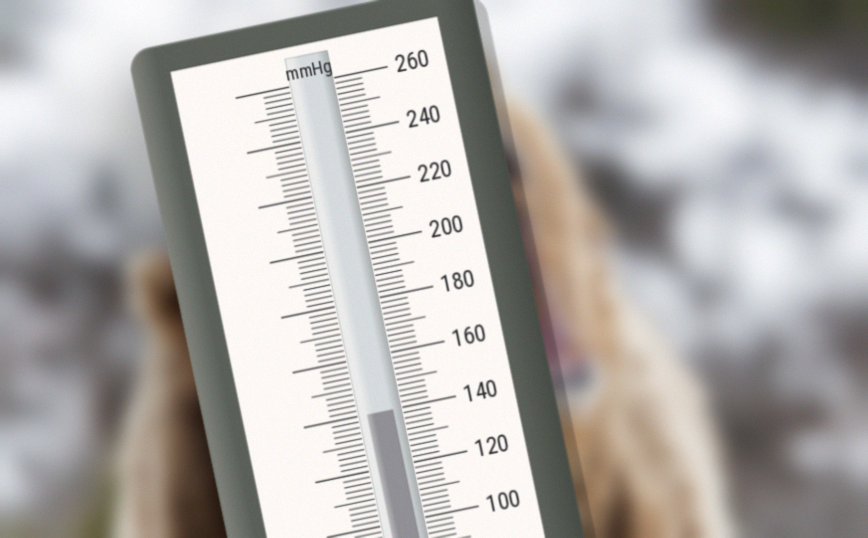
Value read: value=140 unit=mmHg
